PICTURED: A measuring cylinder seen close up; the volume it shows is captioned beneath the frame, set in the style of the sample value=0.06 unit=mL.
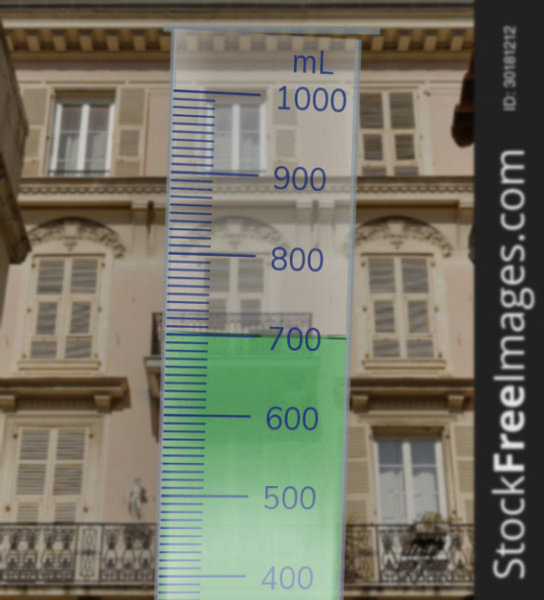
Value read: value=700 unit=mL
